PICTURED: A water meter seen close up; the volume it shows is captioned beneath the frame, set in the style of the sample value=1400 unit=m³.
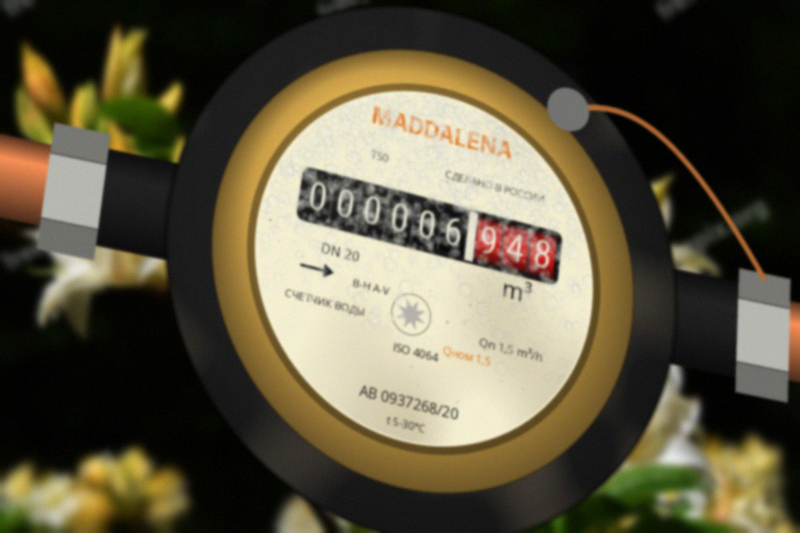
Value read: value=6.948 unit=m³
